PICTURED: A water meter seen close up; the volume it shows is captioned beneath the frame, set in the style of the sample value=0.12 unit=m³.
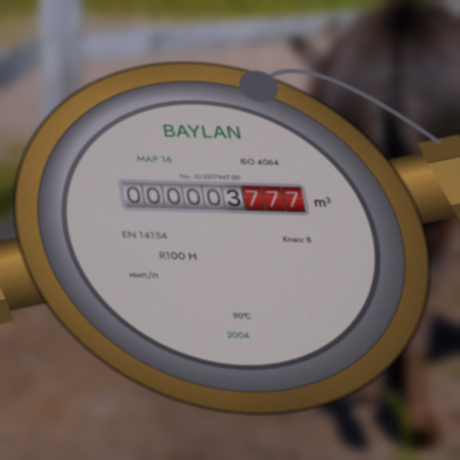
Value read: value=3.777 unit=m³
